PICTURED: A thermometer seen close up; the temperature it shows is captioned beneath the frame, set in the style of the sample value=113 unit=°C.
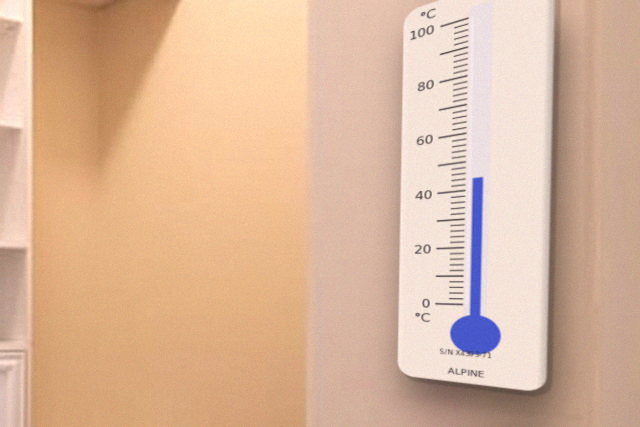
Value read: value=44 unit=°C
